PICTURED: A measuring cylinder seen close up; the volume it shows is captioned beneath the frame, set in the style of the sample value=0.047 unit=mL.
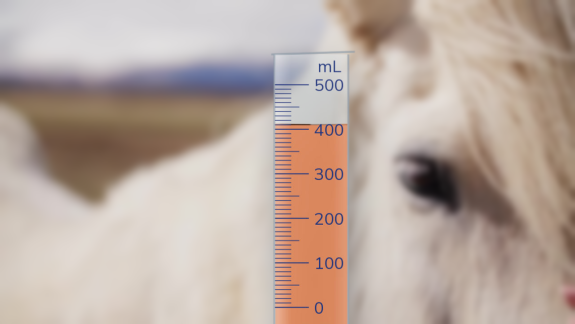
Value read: value=410 unit=mL
